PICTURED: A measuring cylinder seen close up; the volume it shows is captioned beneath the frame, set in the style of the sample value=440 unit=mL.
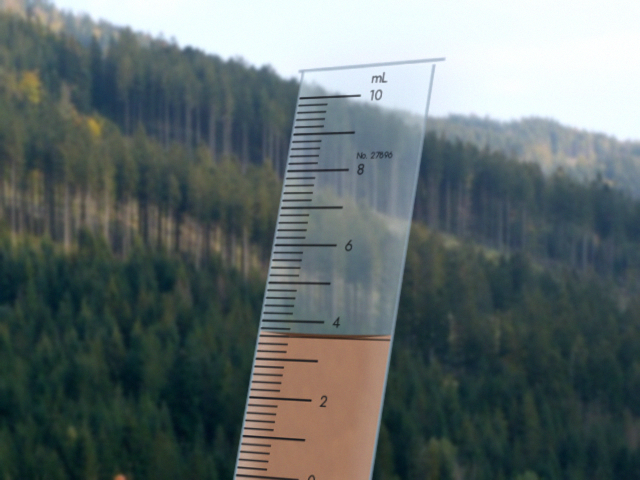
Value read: value=3.6 unit=mL
